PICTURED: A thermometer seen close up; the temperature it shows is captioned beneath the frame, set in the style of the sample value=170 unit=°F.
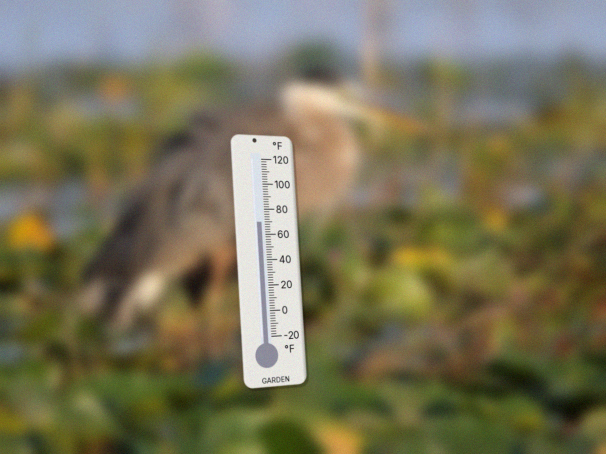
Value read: value=70 unit=°F
